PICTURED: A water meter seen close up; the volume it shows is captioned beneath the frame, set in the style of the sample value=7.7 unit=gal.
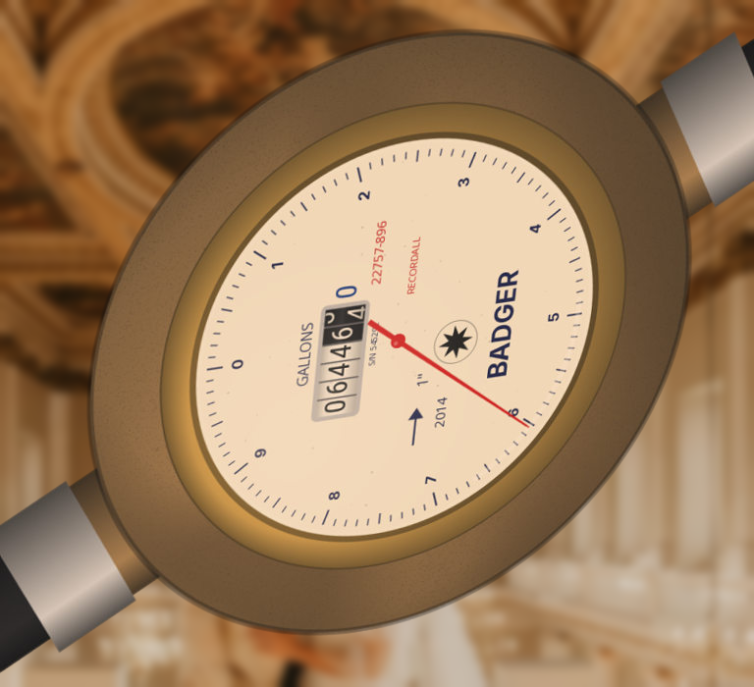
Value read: value=644636.0 unit=gal
